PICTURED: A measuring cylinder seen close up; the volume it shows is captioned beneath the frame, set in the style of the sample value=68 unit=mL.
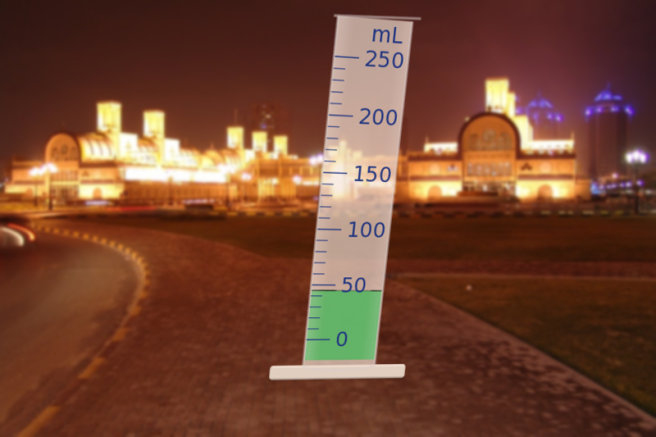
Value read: value=45 unit=mL
